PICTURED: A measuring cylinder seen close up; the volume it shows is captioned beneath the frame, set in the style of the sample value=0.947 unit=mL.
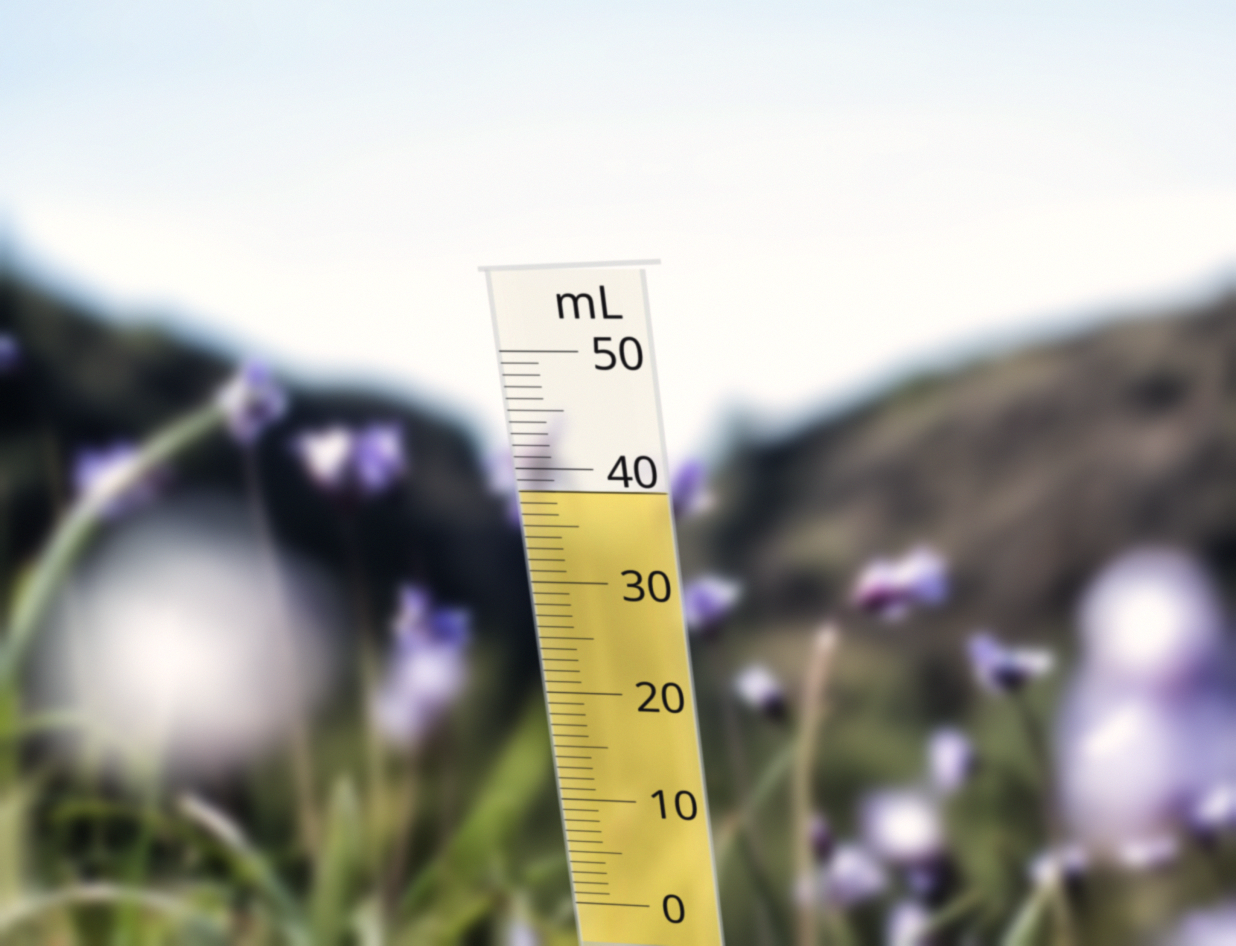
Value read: value=38 unit=mL
